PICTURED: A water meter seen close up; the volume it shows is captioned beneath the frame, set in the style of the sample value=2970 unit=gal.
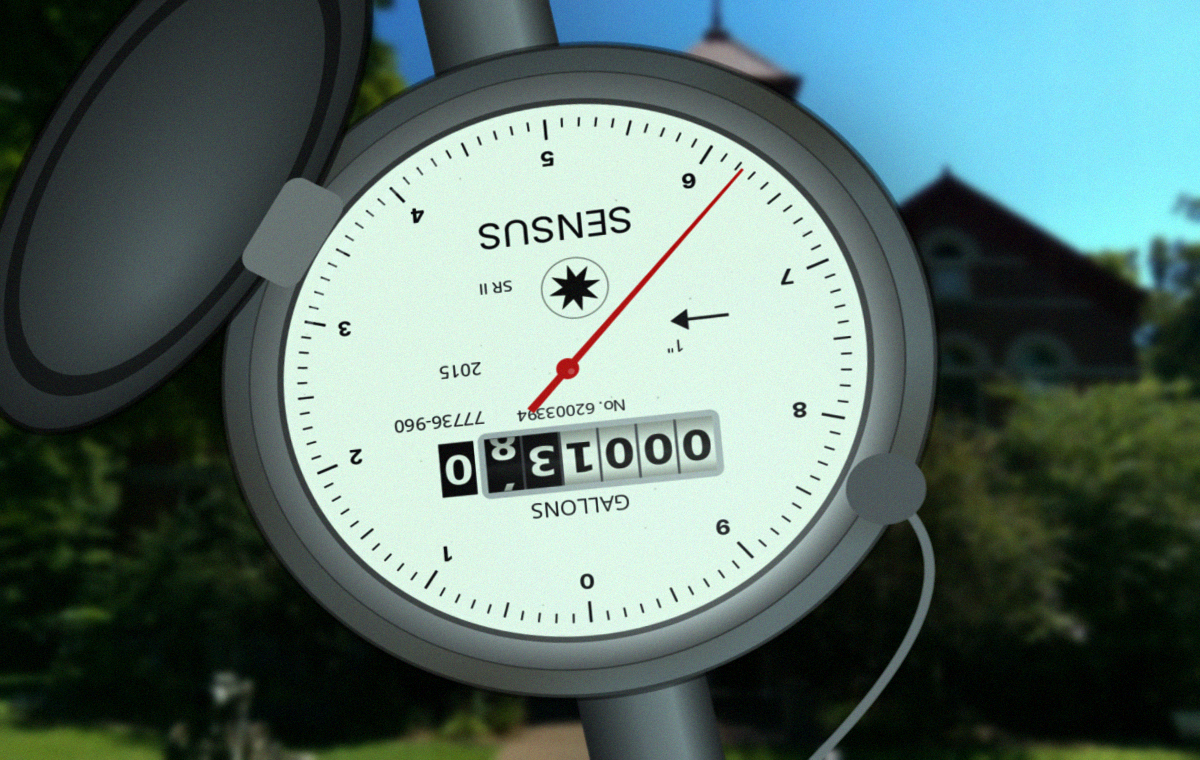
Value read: value=1376.2 unit=gal
